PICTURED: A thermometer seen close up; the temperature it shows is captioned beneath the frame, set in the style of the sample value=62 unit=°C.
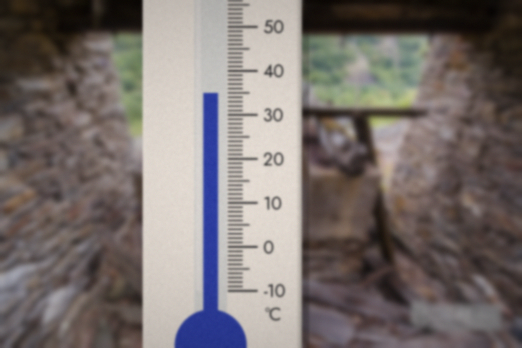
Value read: value=35 unit=°C
